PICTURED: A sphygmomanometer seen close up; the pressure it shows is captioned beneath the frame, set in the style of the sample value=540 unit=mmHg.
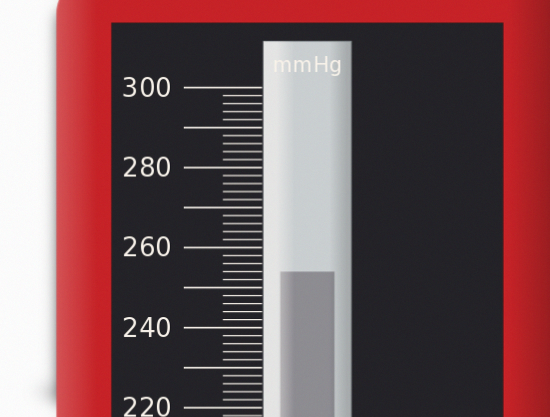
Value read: value=254 unit=mmHg
